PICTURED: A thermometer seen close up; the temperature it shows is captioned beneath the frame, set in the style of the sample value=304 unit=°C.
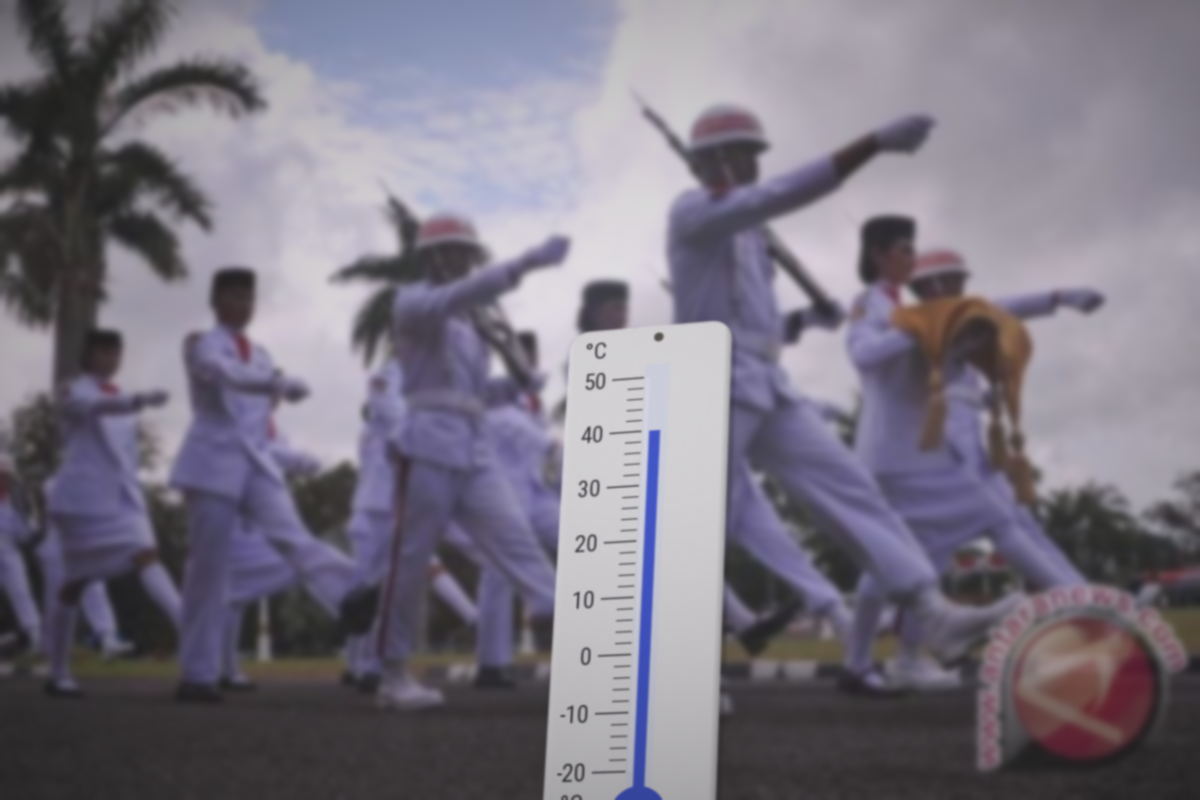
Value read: value=40 unit=°C
